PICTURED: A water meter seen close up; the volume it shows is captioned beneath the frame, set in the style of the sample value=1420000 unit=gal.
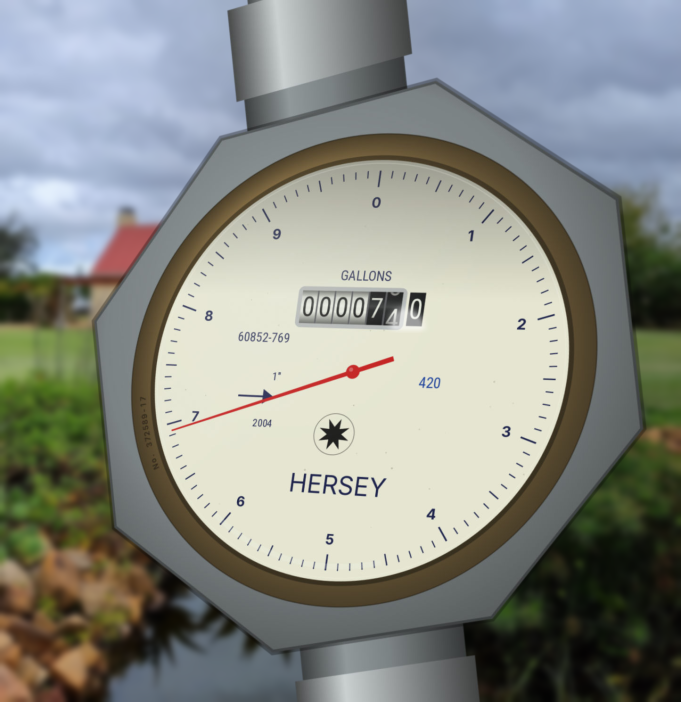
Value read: value=736.9 unit=gal
